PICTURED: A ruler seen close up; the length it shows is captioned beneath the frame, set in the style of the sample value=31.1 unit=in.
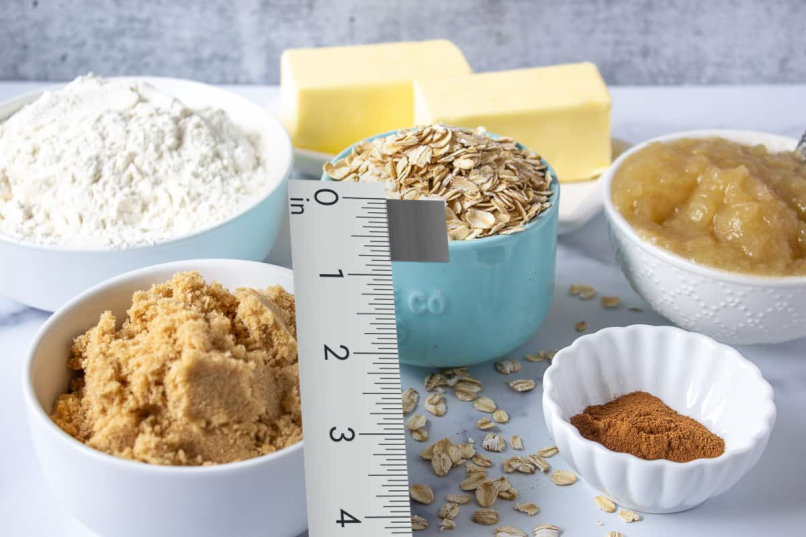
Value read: value=0.8125 unit=in
